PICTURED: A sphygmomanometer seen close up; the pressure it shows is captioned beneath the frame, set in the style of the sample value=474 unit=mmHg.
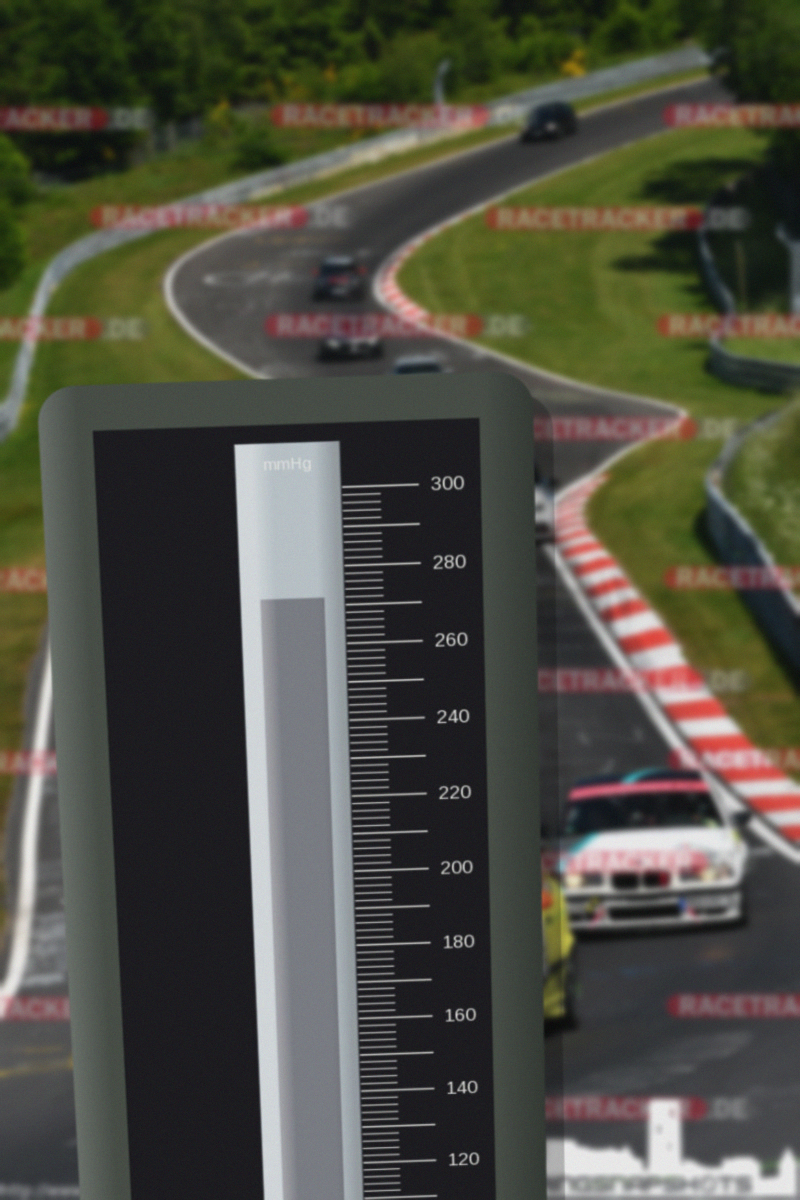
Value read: value=272 unit=mmHg
